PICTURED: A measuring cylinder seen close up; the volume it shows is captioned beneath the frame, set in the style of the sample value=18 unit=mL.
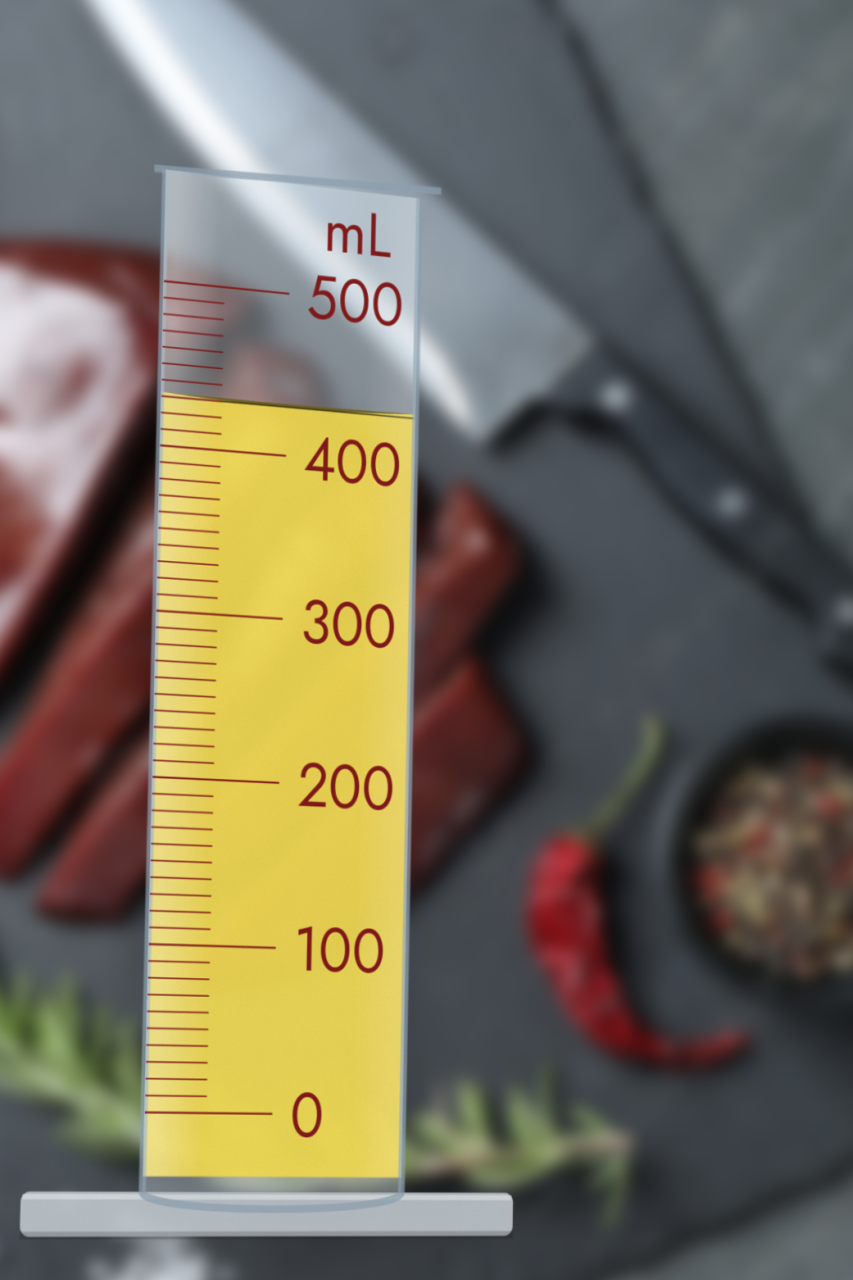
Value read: value=430 unit=mL
